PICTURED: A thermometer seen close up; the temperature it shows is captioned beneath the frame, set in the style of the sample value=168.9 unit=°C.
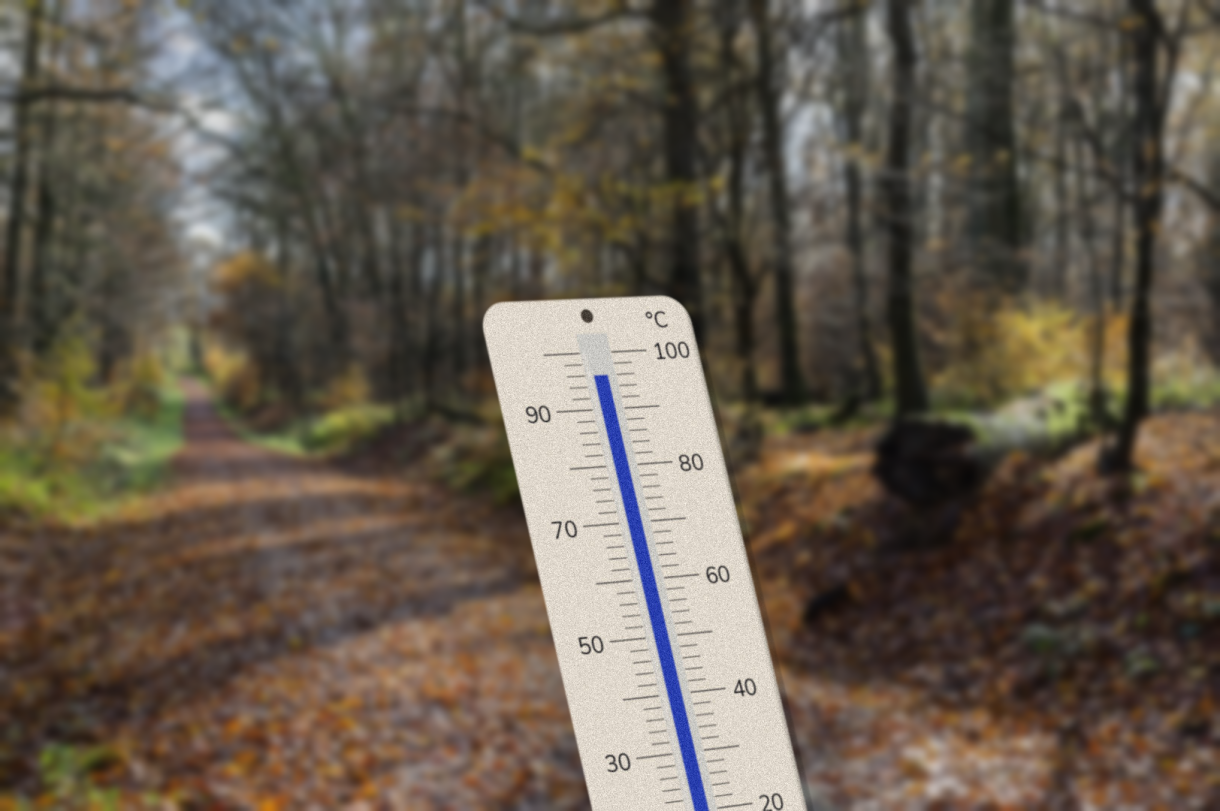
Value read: value=96 unit=°C
